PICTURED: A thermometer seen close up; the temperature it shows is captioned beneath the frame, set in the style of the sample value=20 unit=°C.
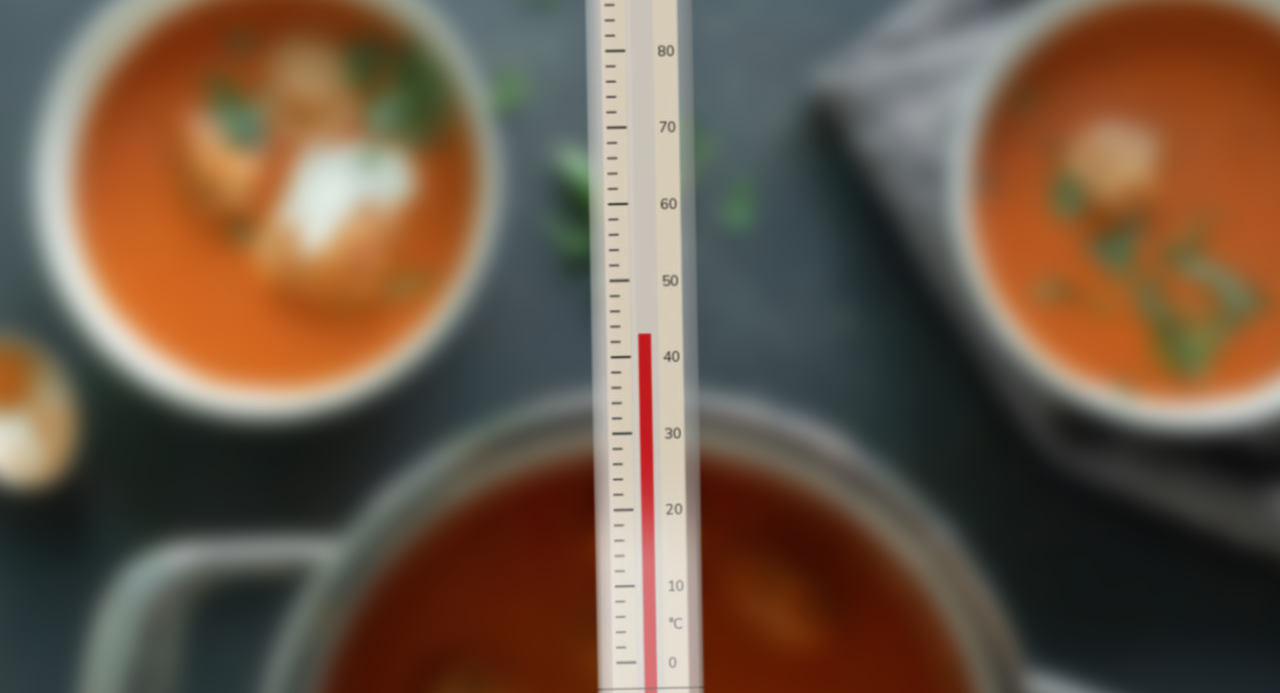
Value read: value=43 unit=°C
